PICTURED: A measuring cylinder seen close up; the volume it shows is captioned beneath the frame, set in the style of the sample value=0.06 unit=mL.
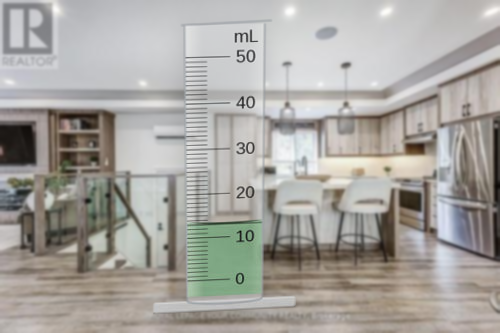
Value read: value=13 unit=mL
